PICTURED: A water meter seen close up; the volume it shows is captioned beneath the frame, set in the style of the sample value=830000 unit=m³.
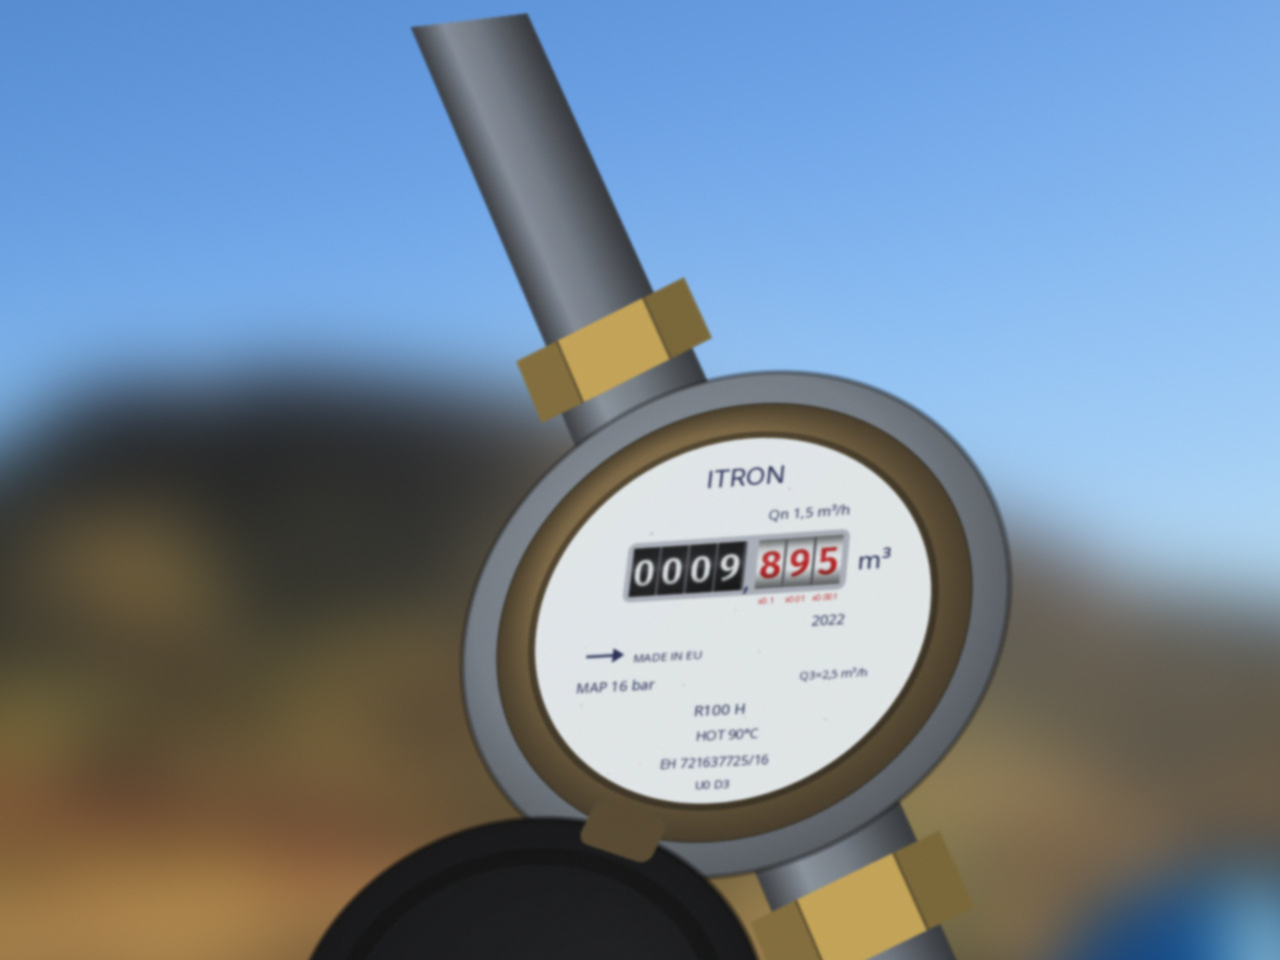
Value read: value=9.895 unit=m³
